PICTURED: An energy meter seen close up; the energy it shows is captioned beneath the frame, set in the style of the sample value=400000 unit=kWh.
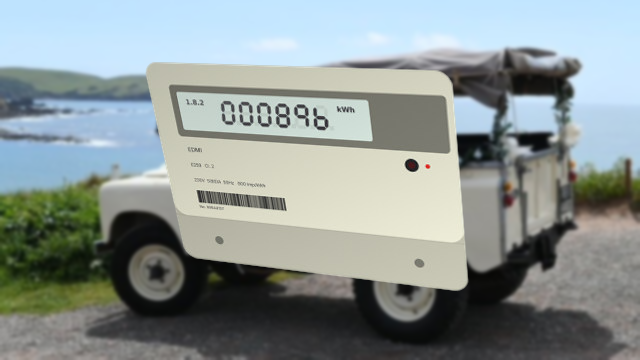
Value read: value=896 unit=kWh
